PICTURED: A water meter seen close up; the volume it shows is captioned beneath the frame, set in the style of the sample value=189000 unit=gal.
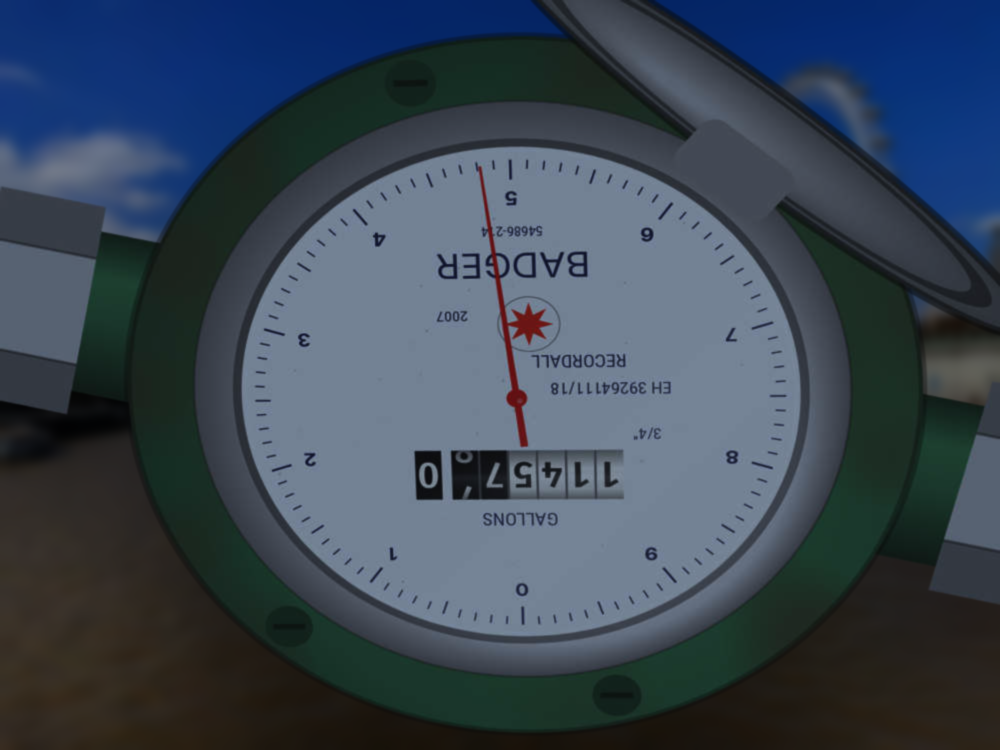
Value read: value=1145774.8 unit=gal
